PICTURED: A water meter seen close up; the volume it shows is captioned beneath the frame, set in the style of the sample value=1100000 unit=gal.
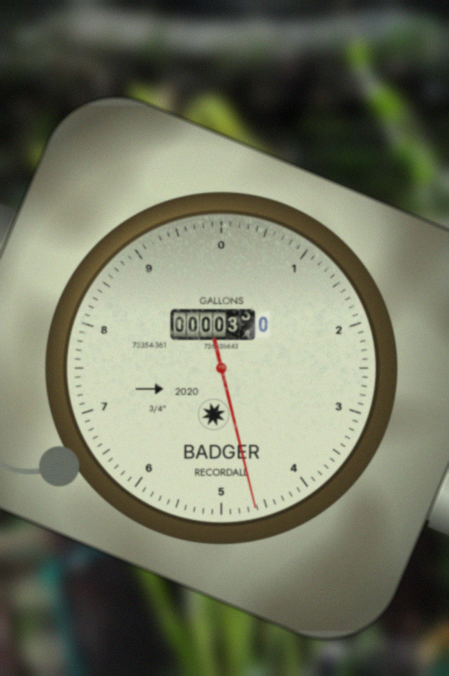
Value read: value=334.6 unit=gal
